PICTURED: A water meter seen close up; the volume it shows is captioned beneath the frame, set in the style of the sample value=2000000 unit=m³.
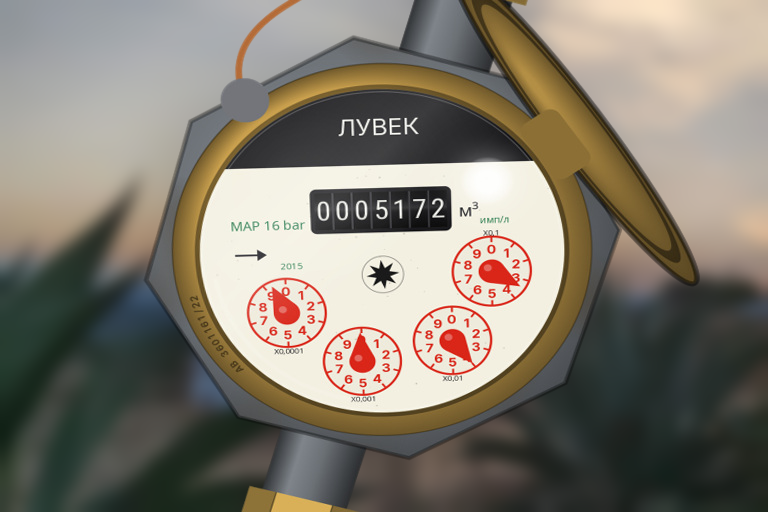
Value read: value=5172.3399 unit=m³
